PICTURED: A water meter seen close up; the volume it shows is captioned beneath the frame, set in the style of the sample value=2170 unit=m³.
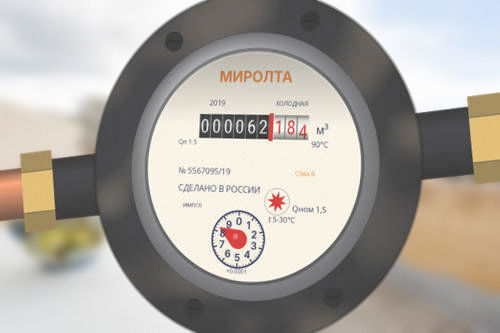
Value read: value=62.1838 unit=m³
